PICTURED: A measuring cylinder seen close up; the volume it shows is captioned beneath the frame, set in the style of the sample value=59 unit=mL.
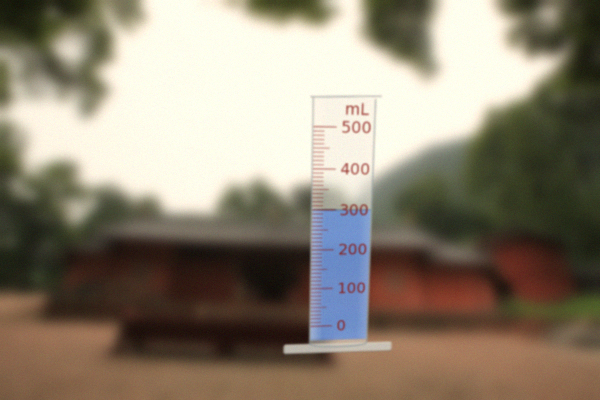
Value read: value=300 unit=mL
